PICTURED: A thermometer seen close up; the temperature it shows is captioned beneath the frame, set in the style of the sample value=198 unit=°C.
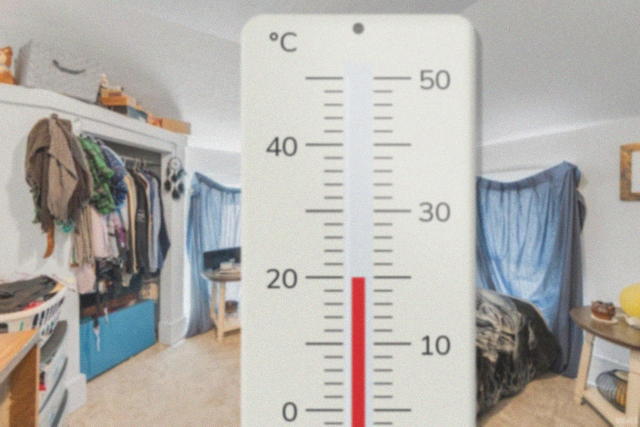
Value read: value=20 unit=°C
